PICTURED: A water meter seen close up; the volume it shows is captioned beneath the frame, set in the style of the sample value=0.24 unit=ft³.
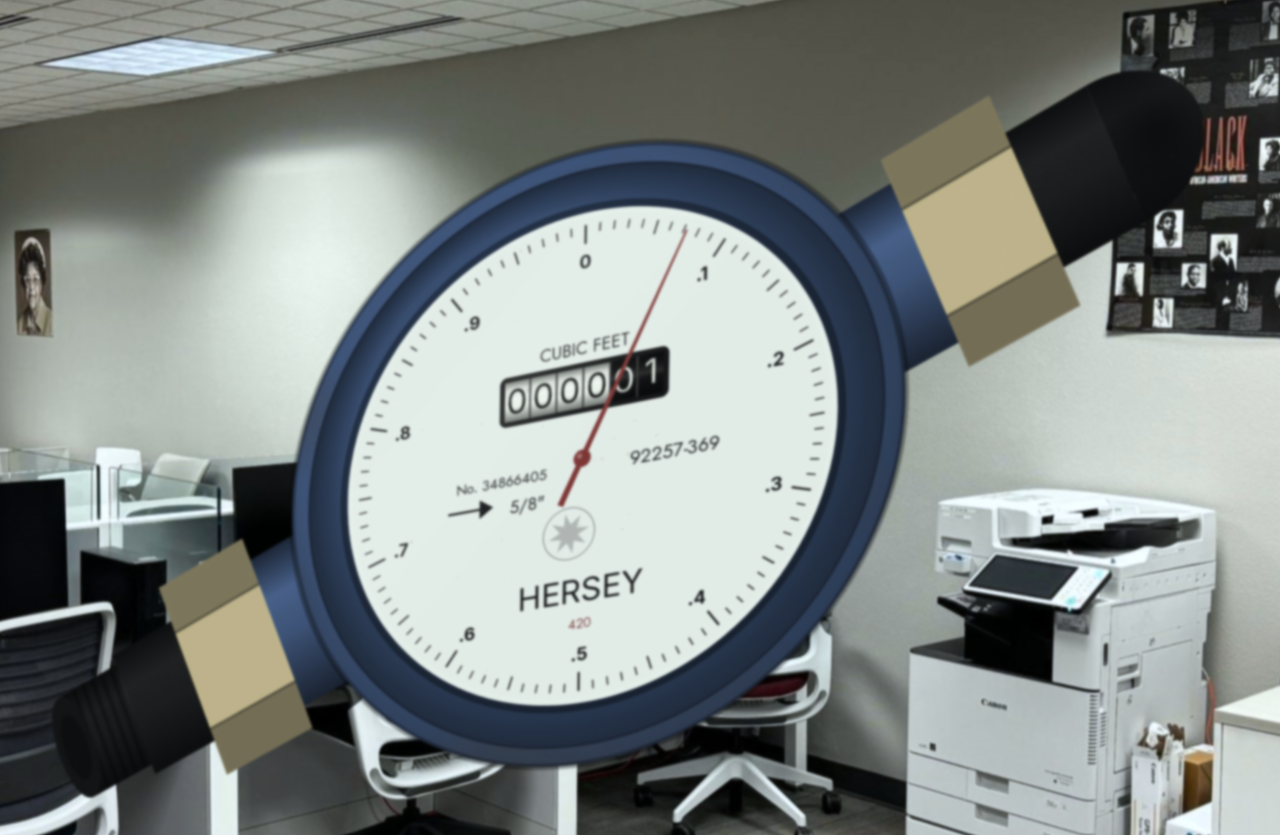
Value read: value=1.07 unit=ft³
